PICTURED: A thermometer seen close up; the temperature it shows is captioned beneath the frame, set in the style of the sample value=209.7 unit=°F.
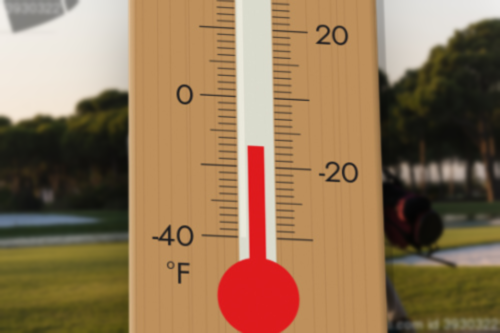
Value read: value=-14 unit=°F
